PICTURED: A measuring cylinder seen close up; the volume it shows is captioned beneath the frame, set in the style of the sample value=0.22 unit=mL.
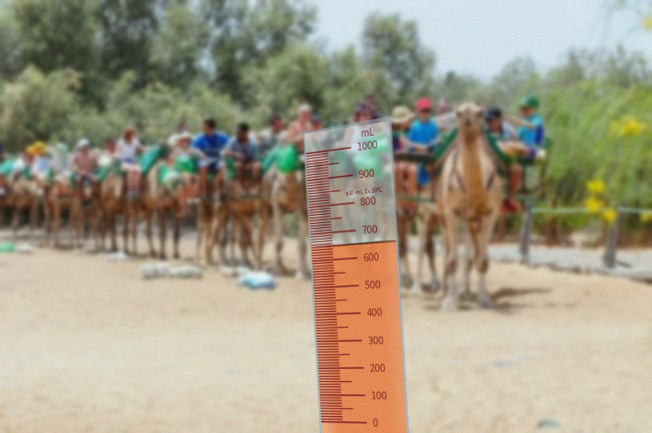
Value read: value=650 unit=mL
